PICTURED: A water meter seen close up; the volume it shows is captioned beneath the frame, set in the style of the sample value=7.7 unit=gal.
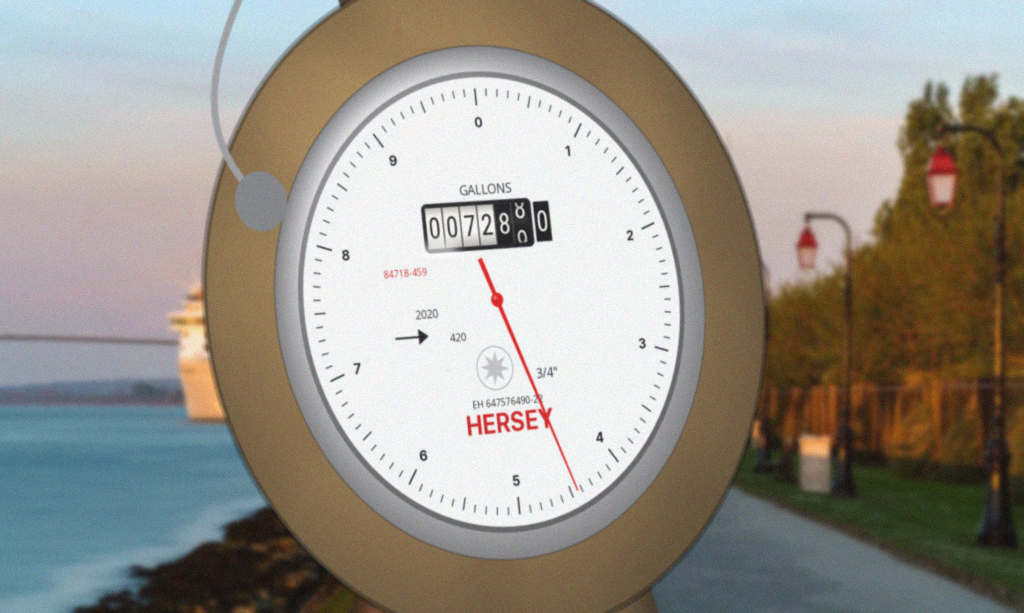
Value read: value=72884.4 unit=gal
